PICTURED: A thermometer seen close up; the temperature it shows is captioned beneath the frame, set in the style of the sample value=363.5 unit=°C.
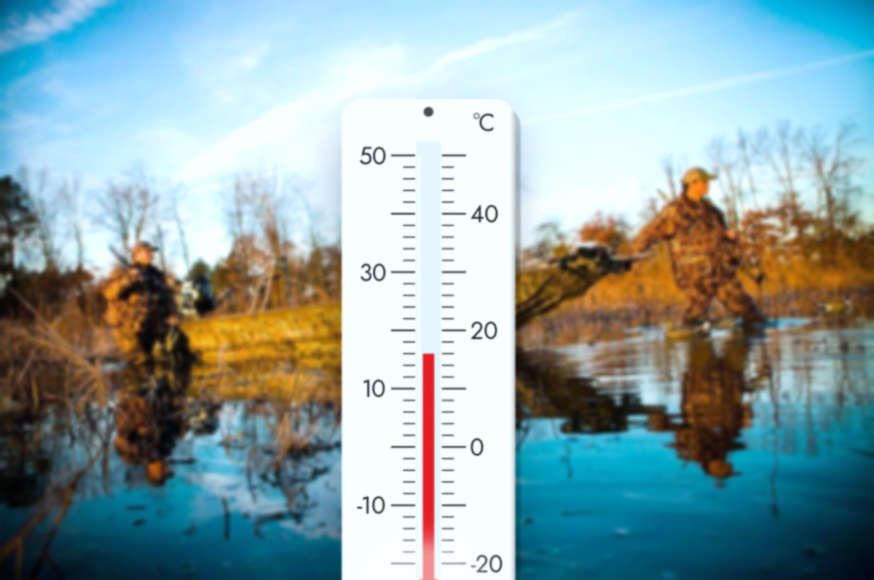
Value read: value=16 unit=°C
